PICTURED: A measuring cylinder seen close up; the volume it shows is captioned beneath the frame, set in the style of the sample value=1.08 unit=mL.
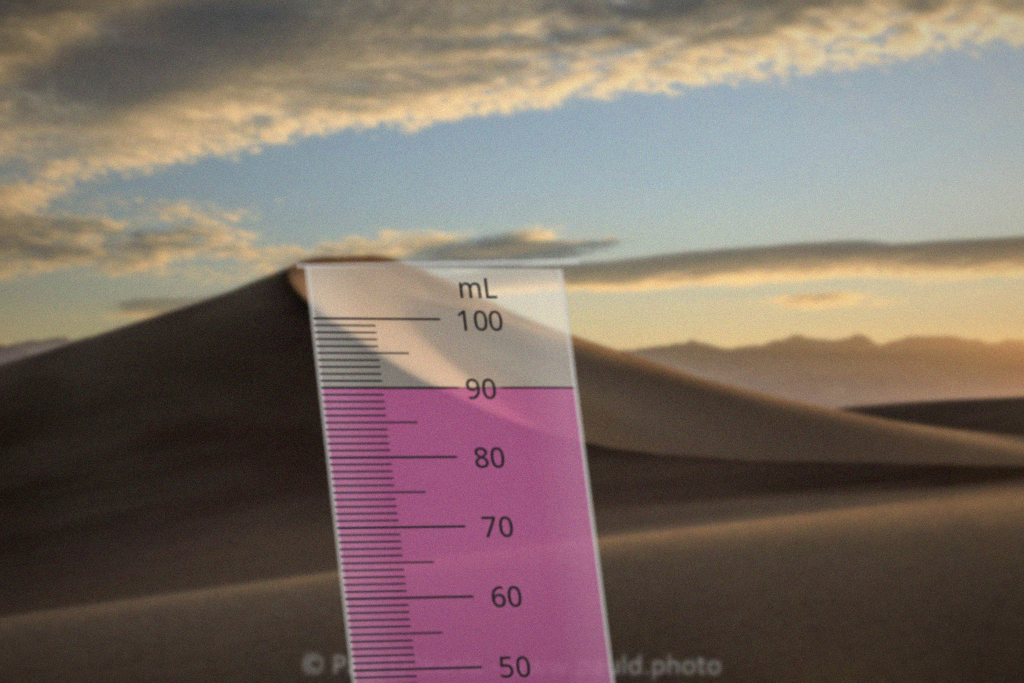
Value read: value=90 unit=mL
